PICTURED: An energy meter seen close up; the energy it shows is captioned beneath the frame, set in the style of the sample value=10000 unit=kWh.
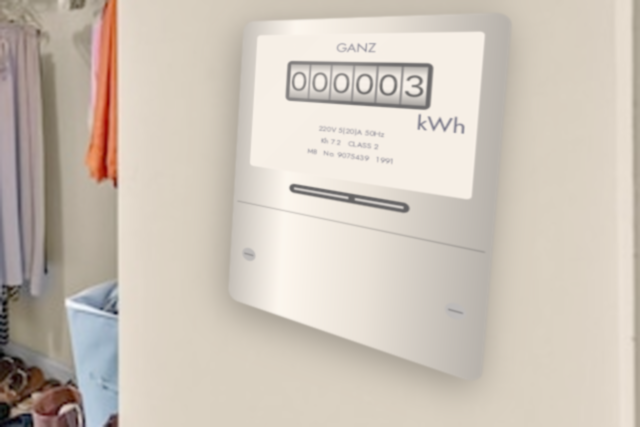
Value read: value=3 unit=kWh
